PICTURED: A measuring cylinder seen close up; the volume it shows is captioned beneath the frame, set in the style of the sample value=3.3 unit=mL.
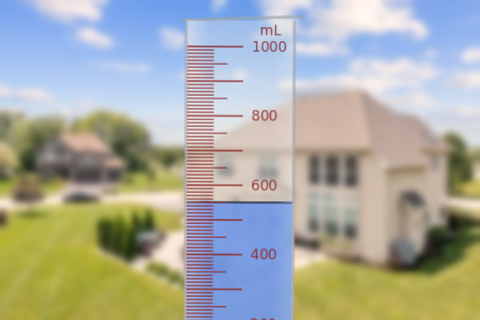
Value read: value=550 unit=mL
